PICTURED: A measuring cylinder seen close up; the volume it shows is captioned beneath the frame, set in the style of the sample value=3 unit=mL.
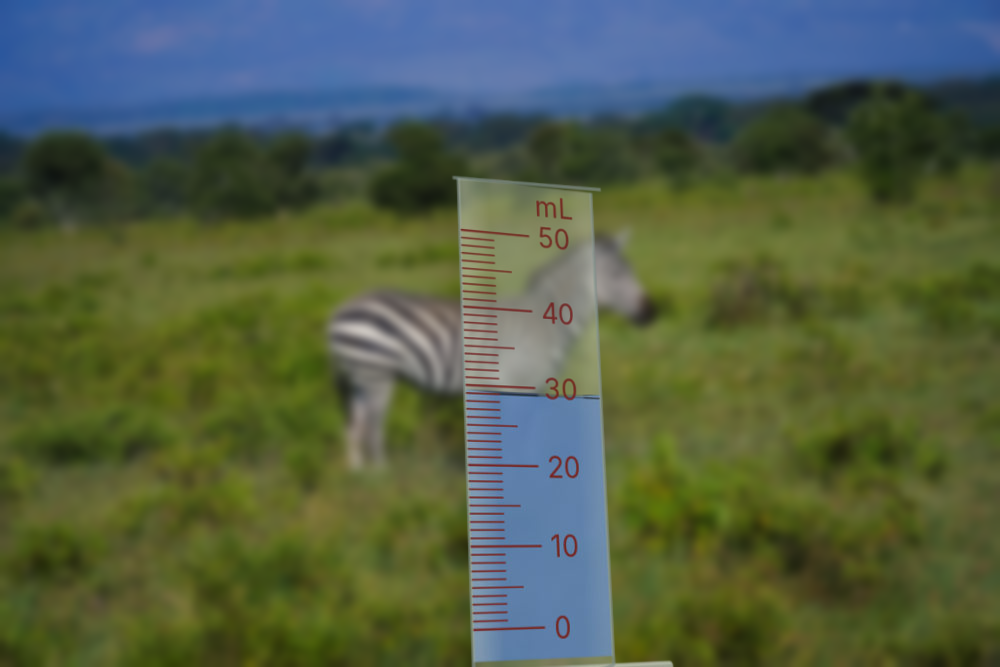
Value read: value=29 unit=mL
